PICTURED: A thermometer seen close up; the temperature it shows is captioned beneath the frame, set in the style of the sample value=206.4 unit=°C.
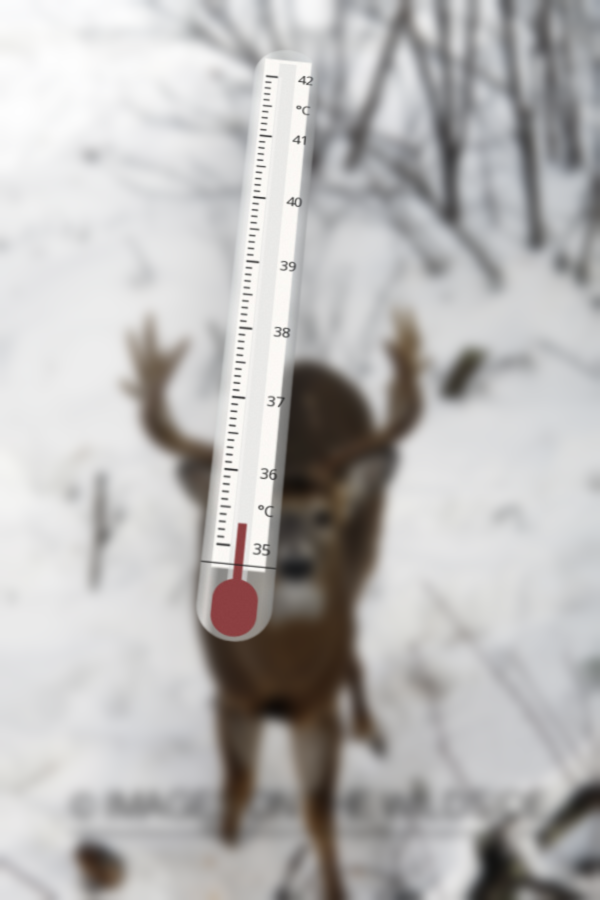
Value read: value=35.3 unit=°C
